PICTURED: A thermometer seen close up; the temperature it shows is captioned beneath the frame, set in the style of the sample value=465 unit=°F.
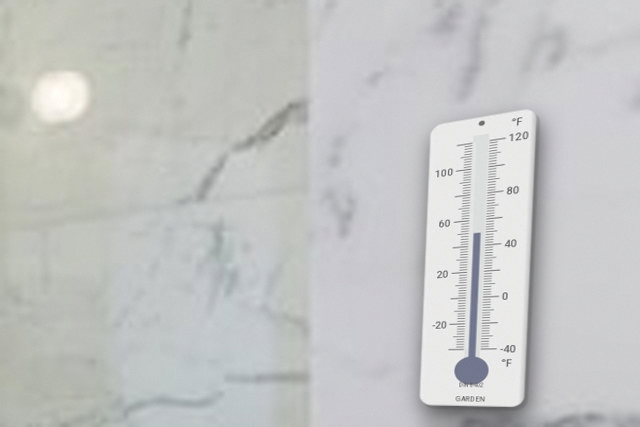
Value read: value=50 unit=°F
